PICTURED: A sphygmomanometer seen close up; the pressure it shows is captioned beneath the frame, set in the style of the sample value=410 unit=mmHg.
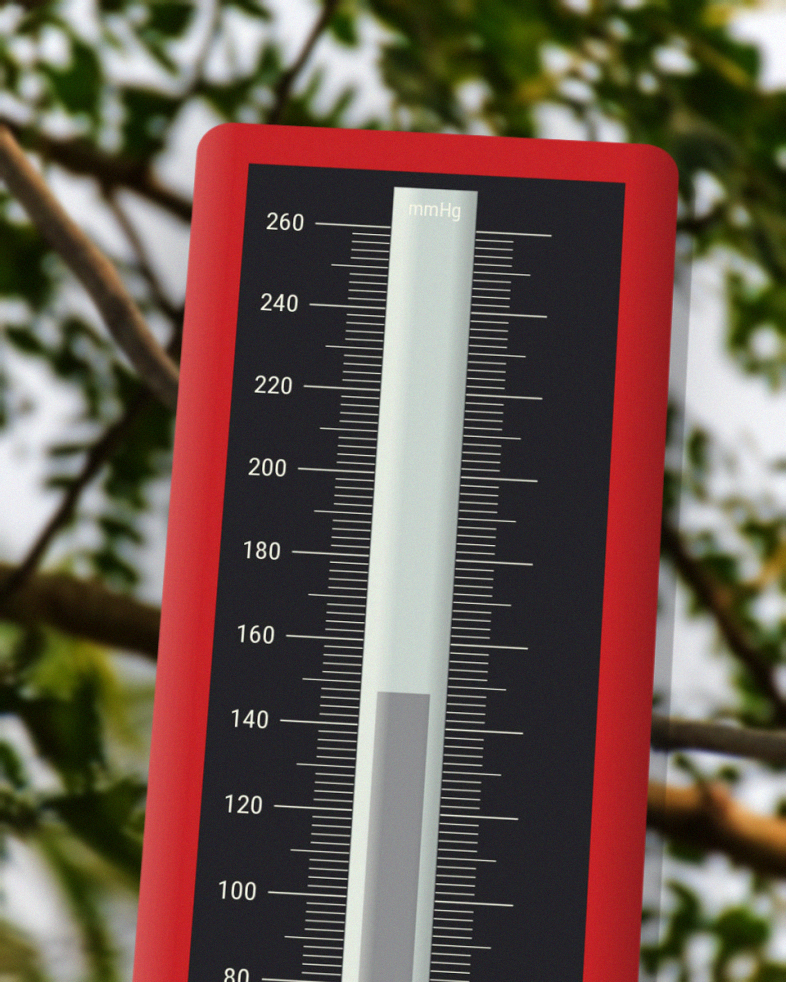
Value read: value=148 unit=mmHg
